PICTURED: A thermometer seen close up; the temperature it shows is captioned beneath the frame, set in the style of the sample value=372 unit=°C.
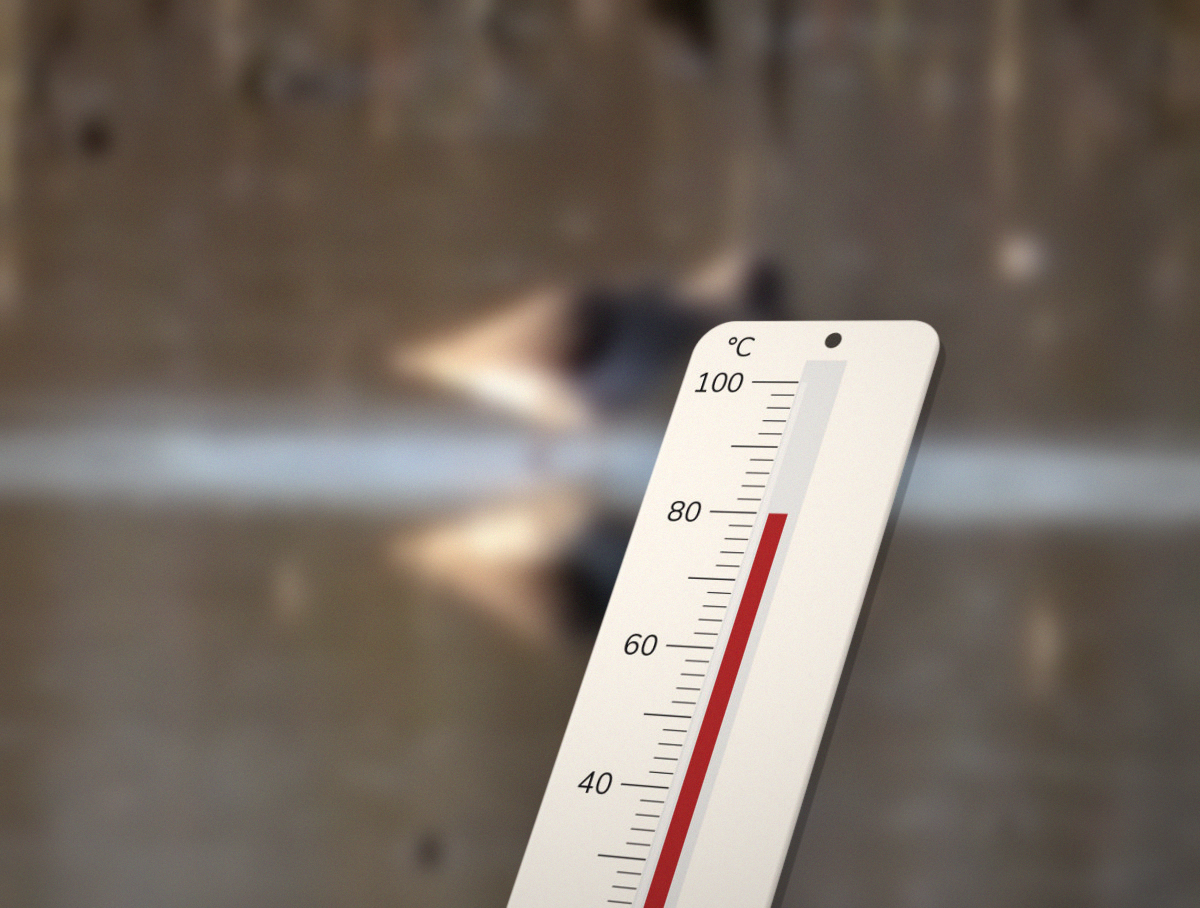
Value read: value=80 unit=°C
